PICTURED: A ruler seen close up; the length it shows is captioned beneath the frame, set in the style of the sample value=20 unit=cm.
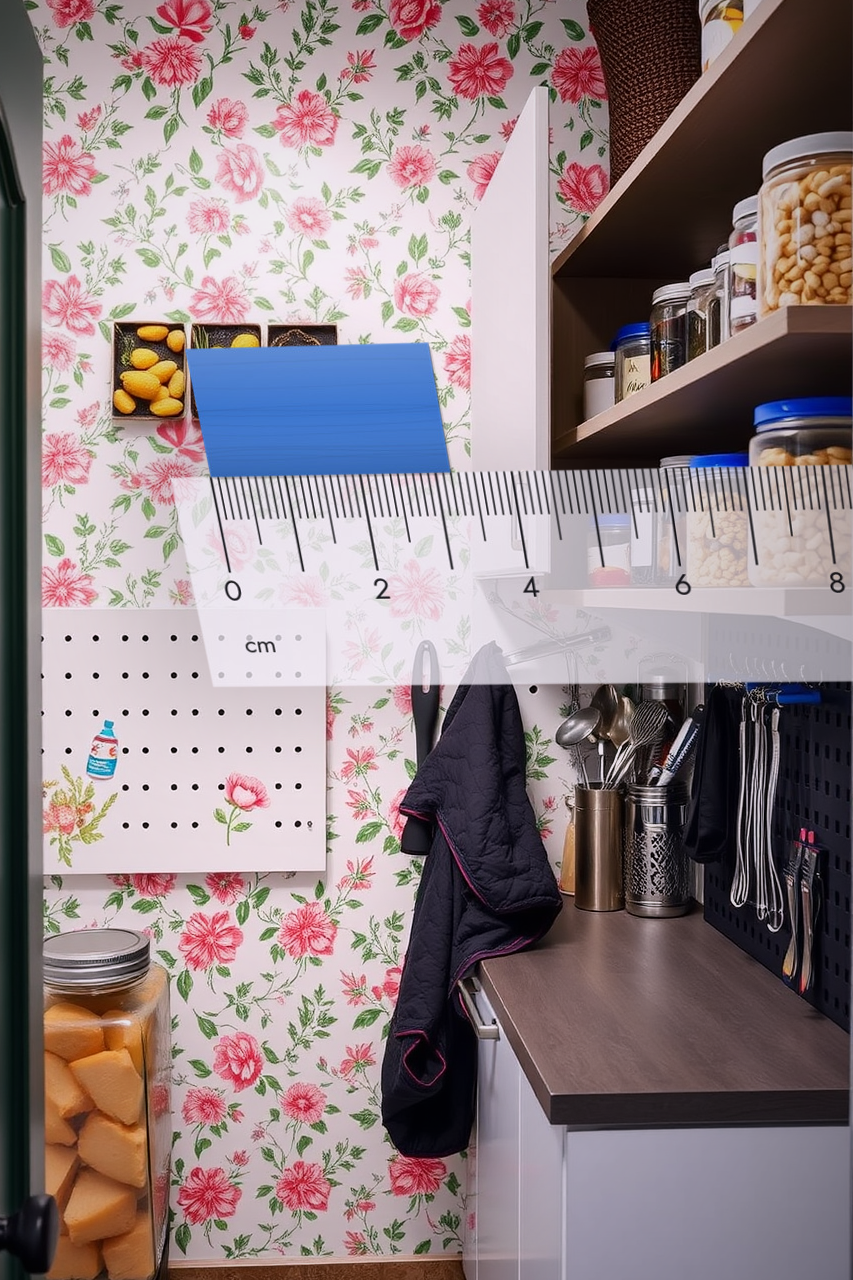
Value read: value=3.2 unit=cm
